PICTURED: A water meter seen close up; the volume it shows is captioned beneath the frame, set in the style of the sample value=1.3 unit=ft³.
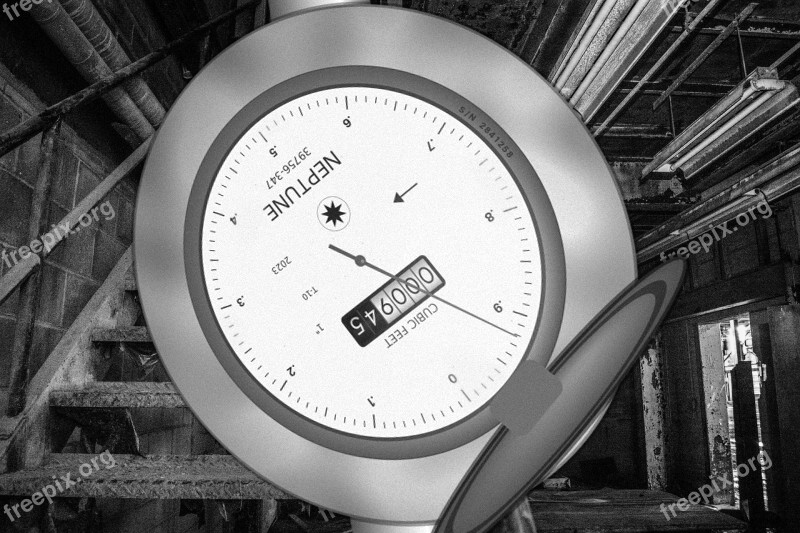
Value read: value=944.92 unit=ft³
